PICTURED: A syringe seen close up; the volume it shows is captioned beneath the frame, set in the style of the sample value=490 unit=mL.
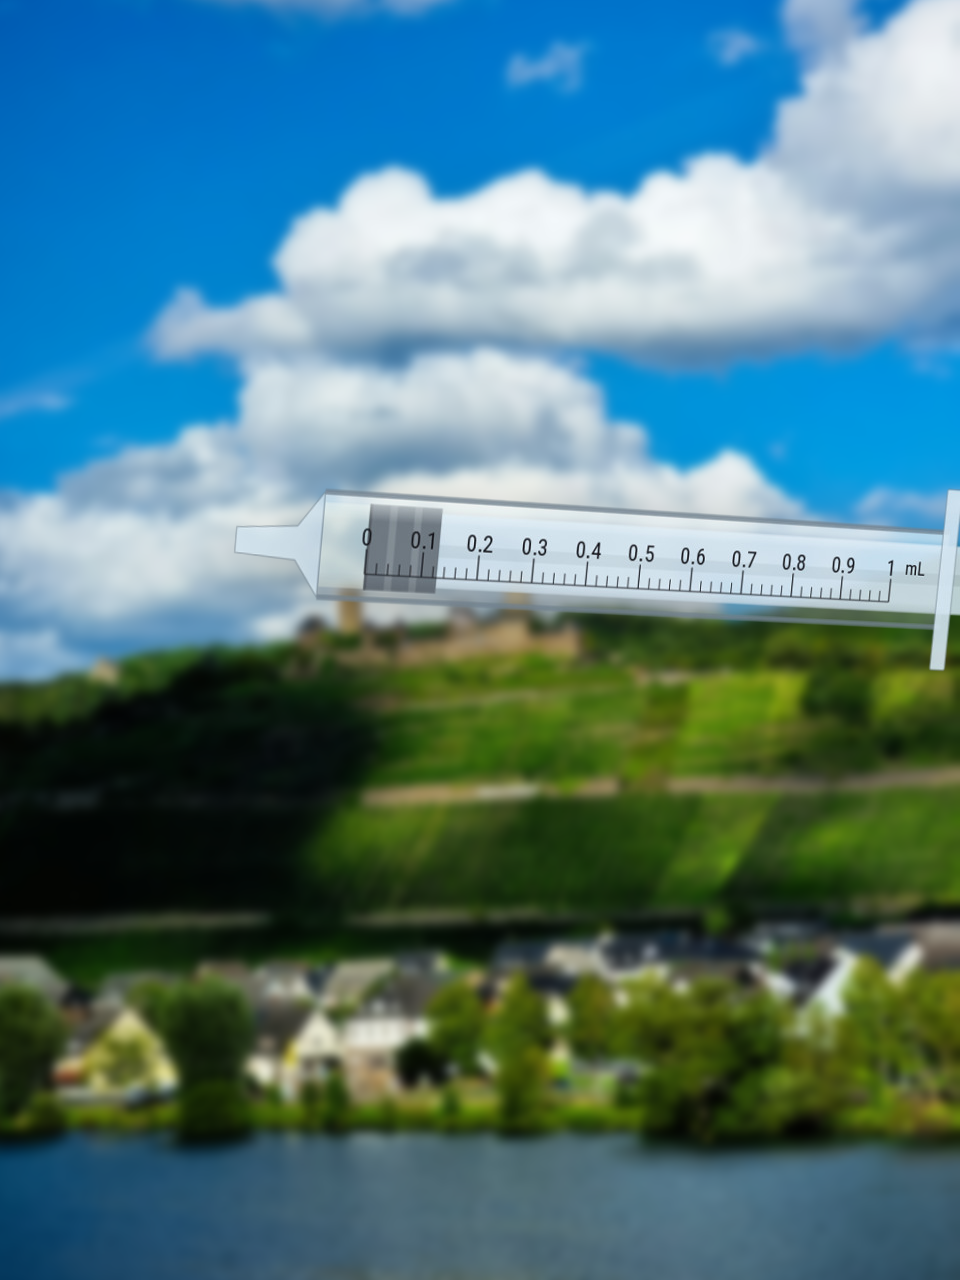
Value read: value=0 unit=mL
